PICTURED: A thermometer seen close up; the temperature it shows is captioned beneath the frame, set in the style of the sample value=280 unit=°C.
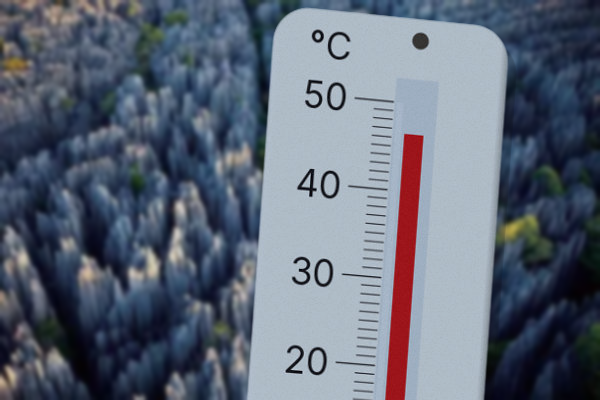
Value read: value=46.5 unit=°C
